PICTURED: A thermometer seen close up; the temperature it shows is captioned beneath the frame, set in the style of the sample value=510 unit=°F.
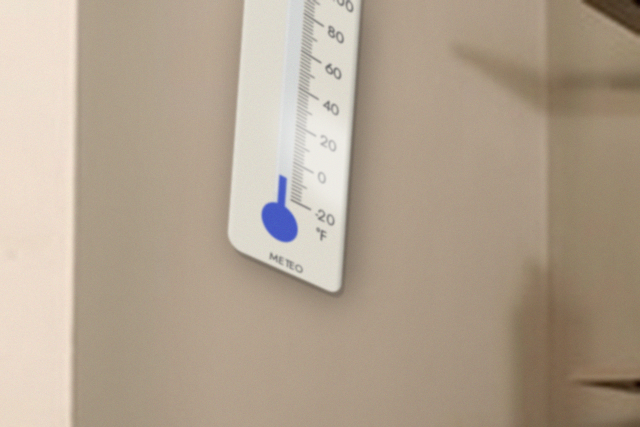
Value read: value=-10 unit=°F
